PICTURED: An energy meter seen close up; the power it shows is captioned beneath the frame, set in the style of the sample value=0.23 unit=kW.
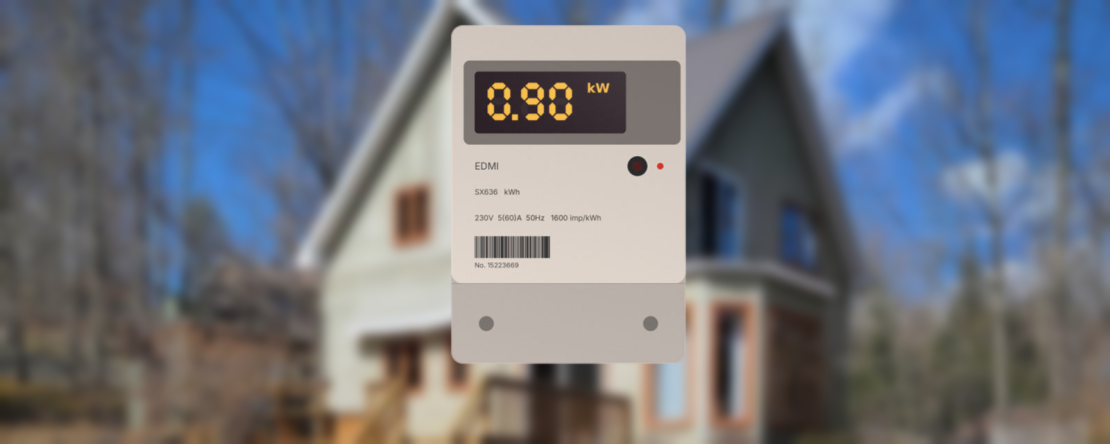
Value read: value=0.90 unit=kW
